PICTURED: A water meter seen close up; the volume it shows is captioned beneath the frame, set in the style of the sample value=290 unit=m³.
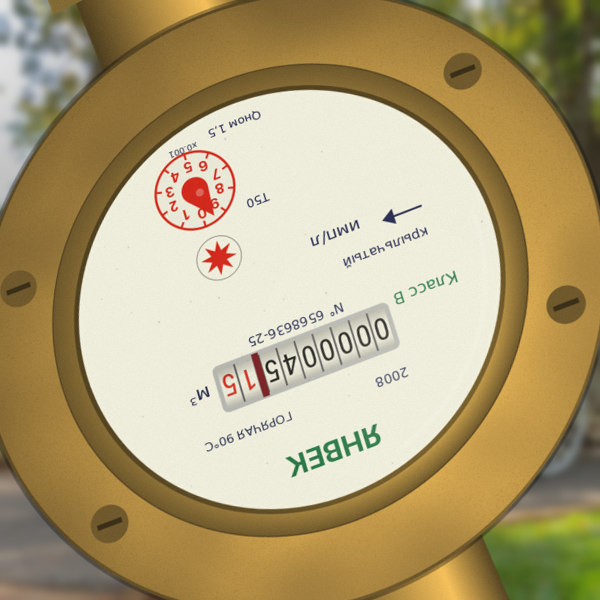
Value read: value=45.149 unit=m³
